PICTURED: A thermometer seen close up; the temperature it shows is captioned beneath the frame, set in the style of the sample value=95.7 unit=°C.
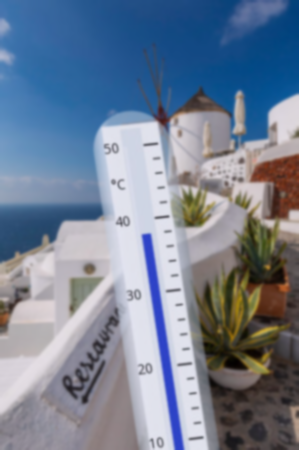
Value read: value=38 unit=°C
